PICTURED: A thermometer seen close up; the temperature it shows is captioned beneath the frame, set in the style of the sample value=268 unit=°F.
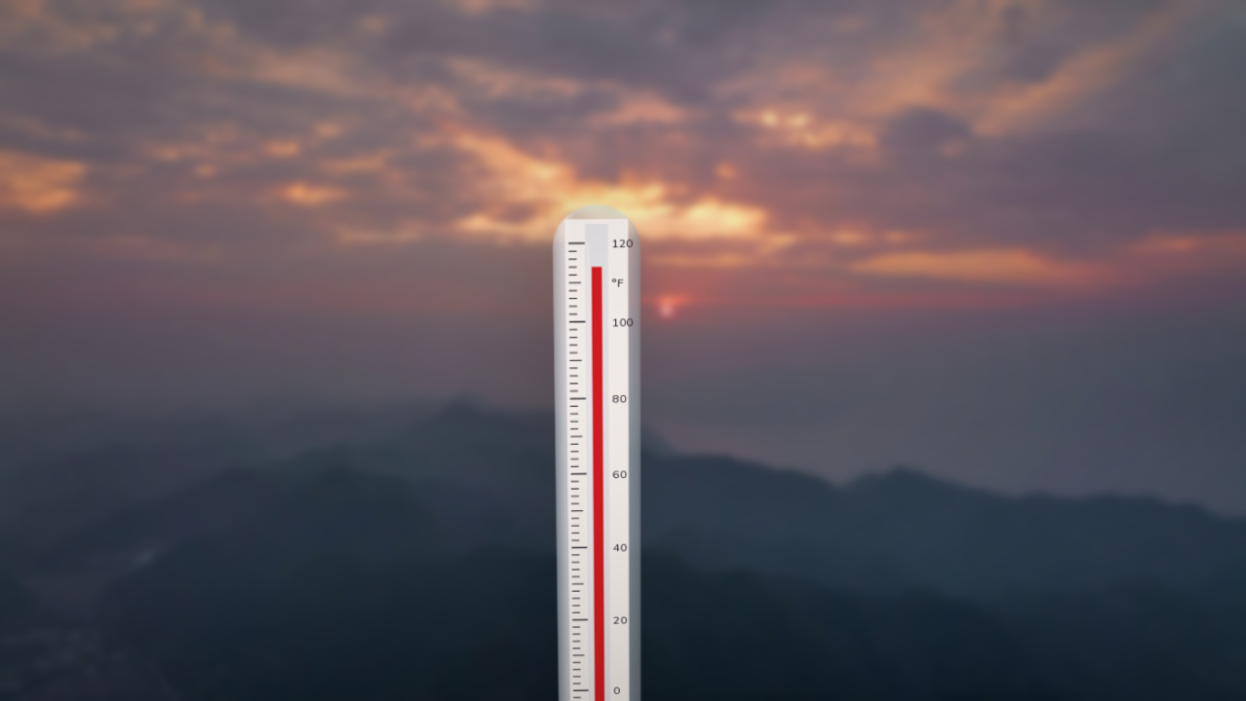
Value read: value=114 unit=°F
